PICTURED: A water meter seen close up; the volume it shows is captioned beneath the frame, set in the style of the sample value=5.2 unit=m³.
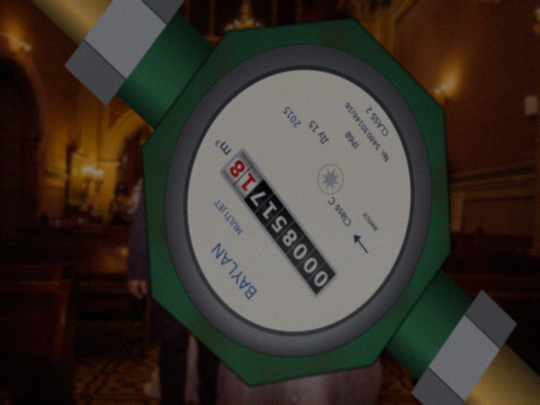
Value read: value=8517.18 unit=m³
